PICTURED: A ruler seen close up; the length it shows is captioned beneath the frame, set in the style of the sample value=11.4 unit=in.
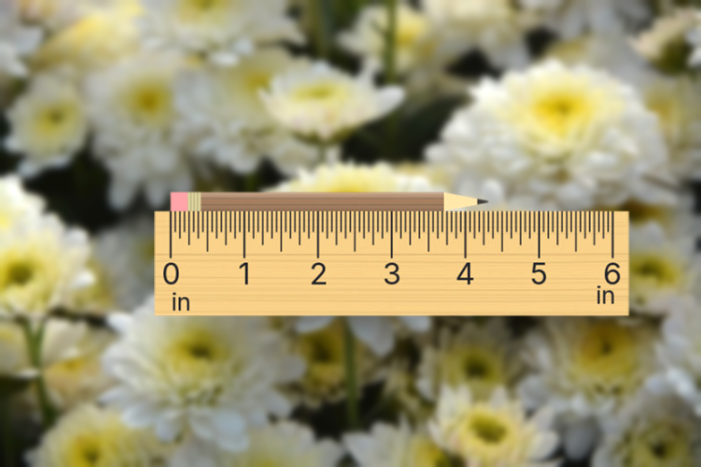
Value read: value=4.3125 unit=in
